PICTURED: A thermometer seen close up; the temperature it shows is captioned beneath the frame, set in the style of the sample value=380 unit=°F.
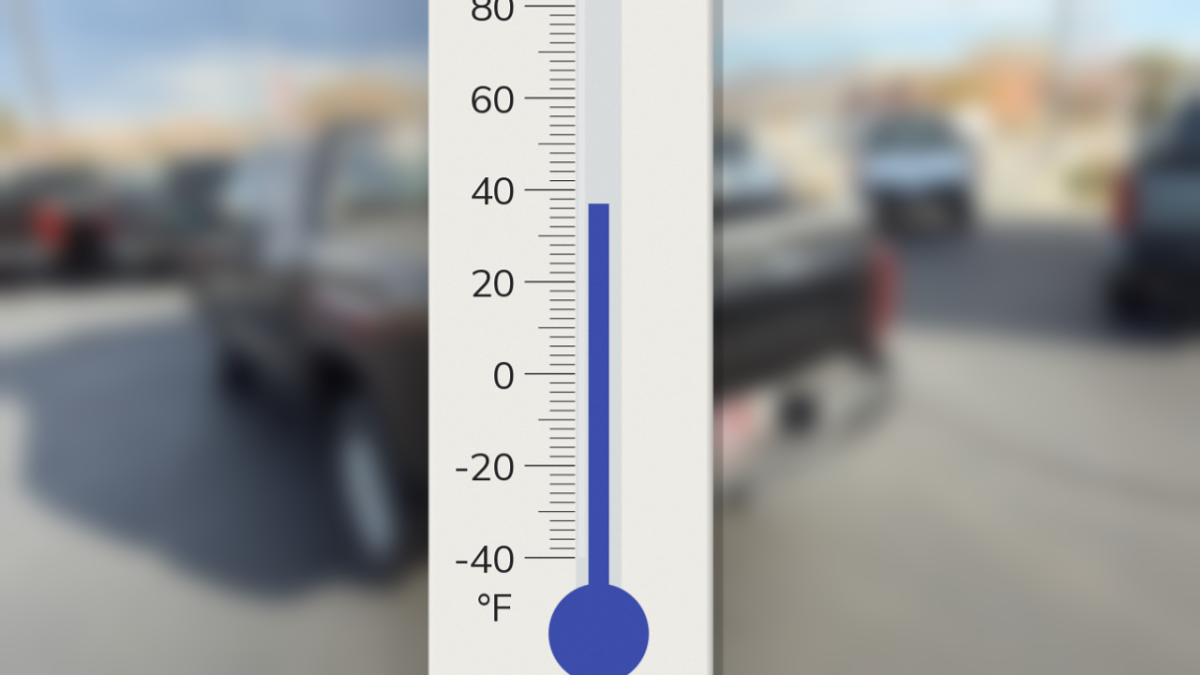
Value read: value=37 unit=°F
